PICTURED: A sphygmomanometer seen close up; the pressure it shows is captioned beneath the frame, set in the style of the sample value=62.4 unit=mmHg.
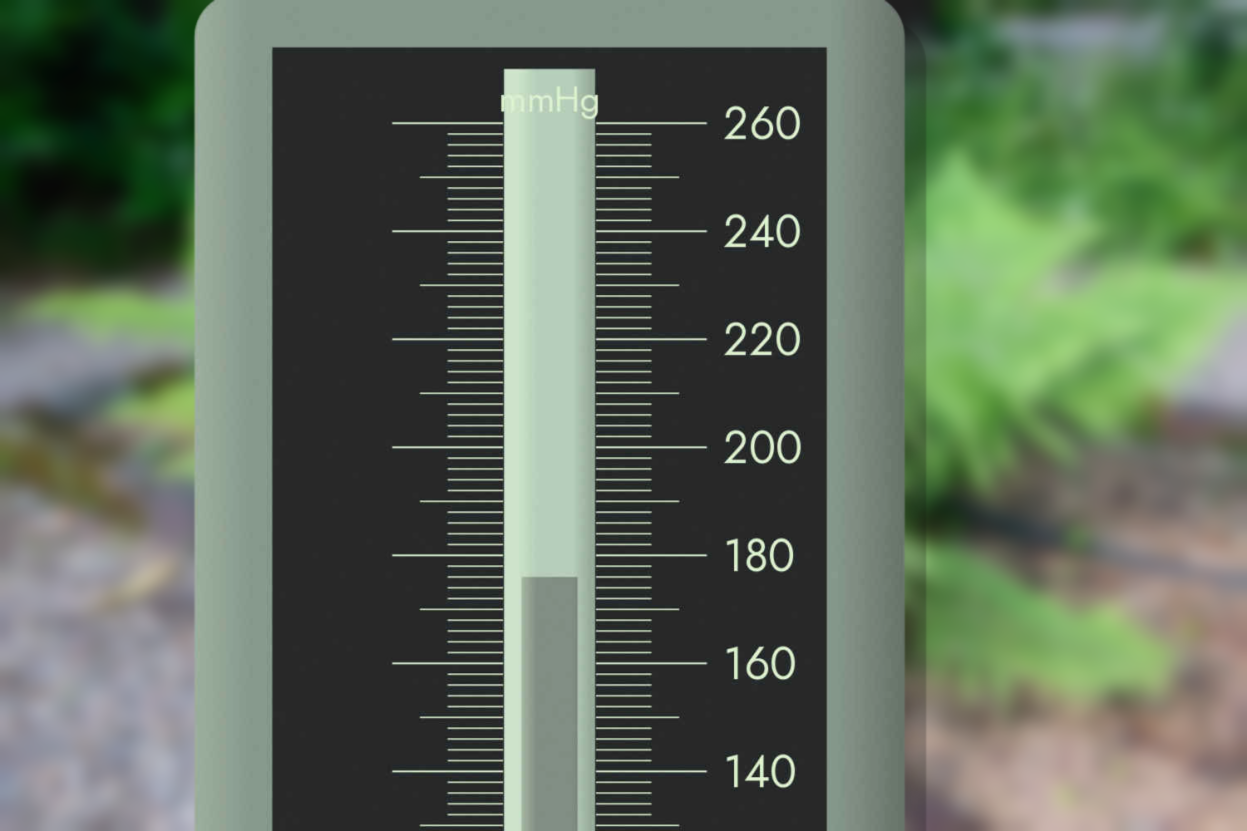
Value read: value=176 unit=mmHg
